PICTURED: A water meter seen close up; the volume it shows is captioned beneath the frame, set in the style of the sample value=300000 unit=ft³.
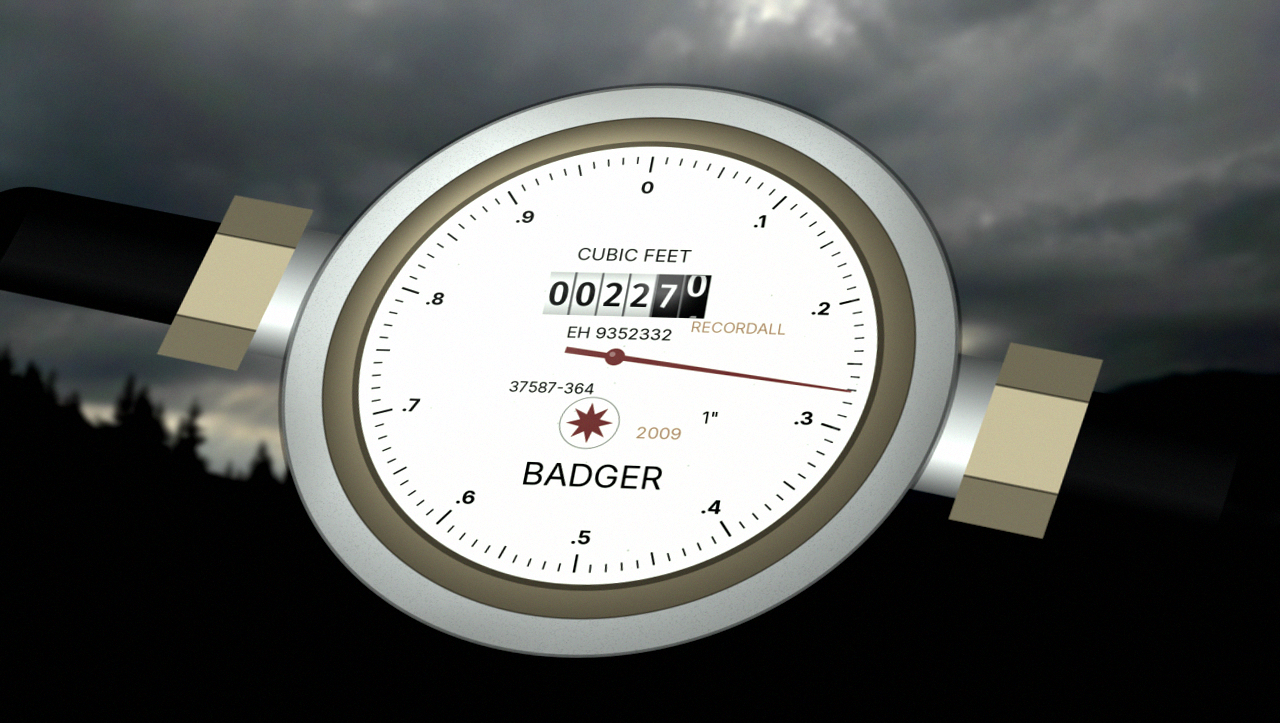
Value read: value=2270.27 unit=ft³
